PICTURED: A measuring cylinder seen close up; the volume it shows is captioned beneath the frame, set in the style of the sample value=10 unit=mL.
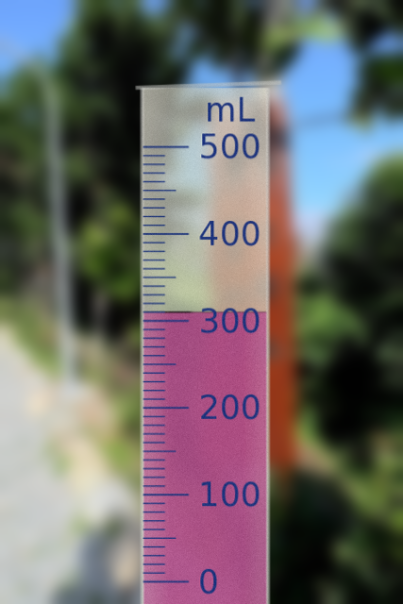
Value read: value=310 unit=mL
